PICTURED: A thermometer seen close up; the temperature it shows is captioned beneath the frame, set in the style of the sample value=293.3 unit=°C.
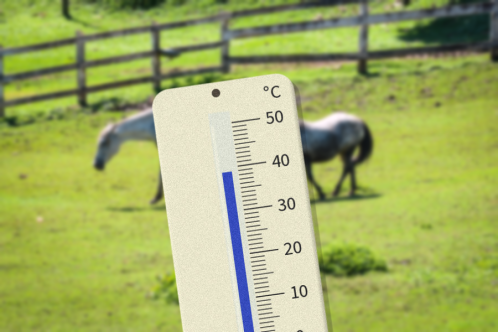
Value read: value=39 unit=°C
